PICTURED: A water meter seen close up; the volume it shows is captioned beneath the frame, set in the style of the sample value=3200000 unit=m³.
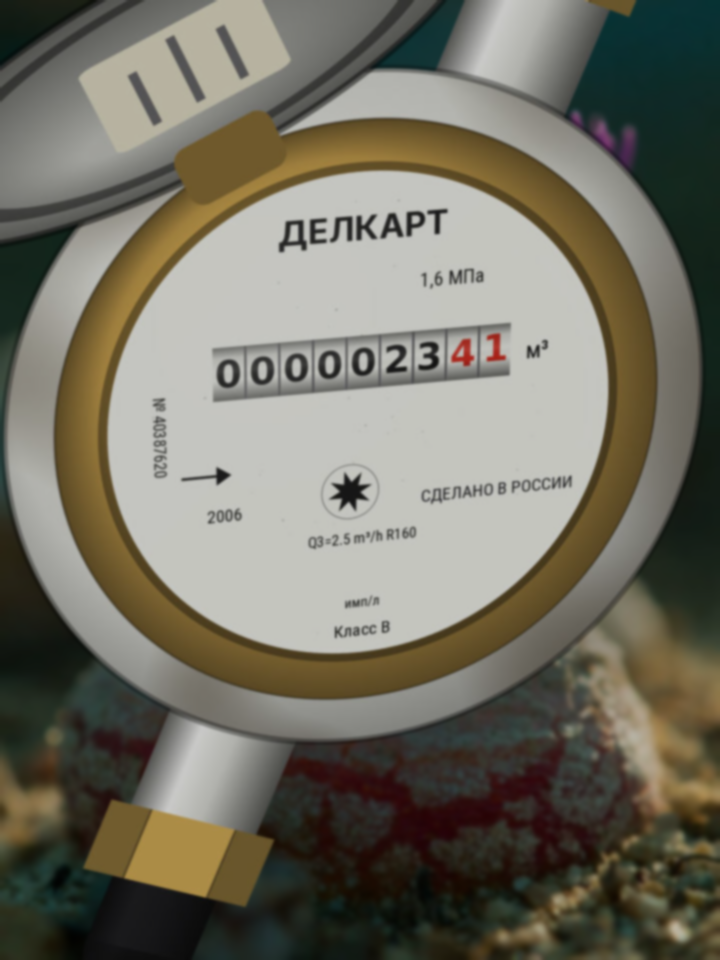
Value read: value=23.41 unit=m³
